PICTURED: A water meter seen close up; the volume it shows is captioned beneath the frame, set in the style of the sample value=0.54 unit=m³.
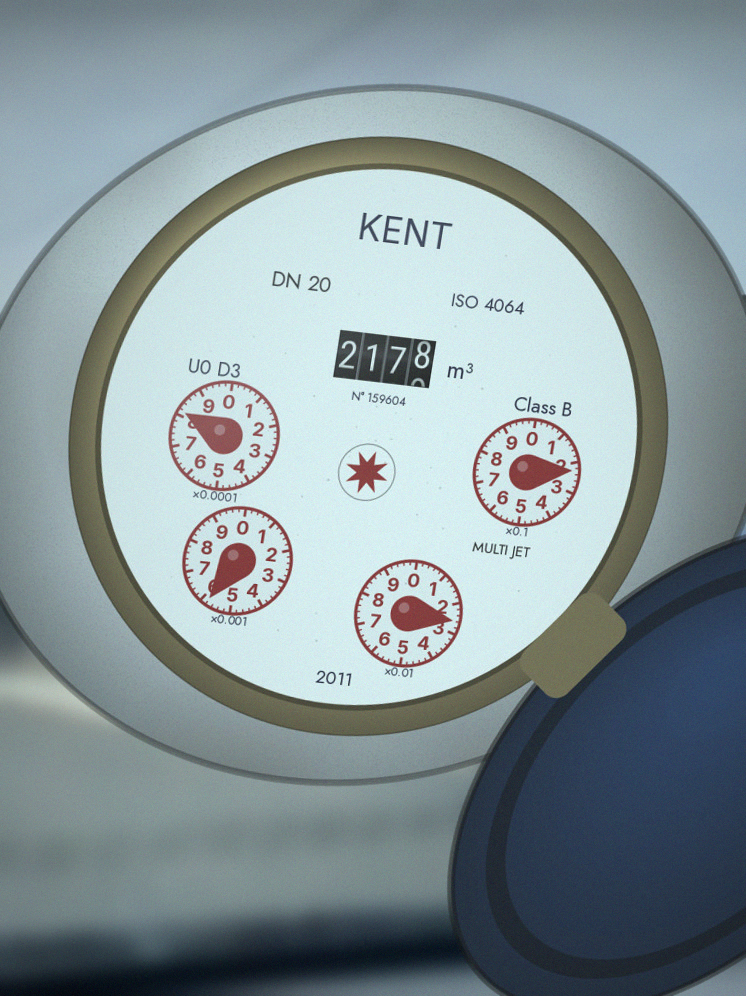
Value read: value=2178.2258 unit=m³
